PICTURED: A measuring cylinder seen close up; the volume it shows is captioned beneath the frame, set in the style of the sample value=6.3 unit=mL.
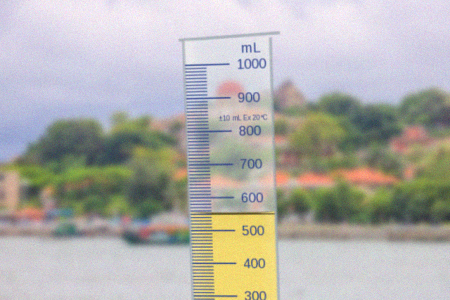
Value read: value=550 unit=mL
